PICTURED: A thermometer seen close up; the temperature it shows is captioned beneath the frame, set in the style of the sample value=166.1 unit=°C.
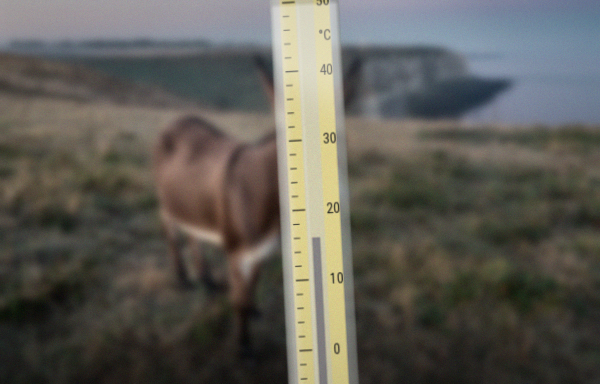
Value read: value=16 unit=°C
